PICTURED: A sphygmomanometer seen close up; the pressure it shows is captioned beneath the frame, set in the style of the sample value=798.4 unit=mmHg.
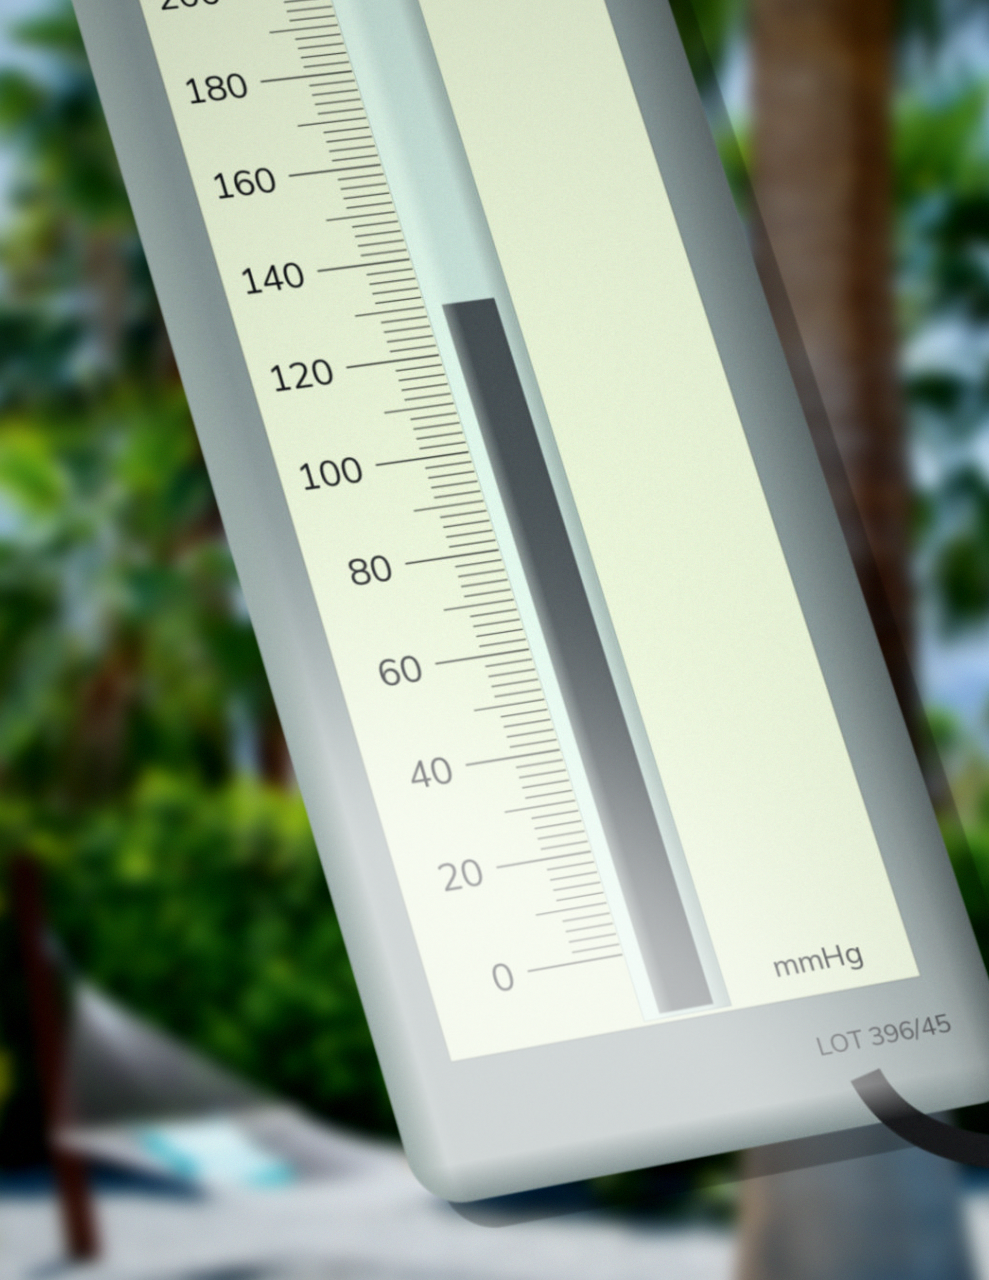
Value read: value=130 unit=mmHg
